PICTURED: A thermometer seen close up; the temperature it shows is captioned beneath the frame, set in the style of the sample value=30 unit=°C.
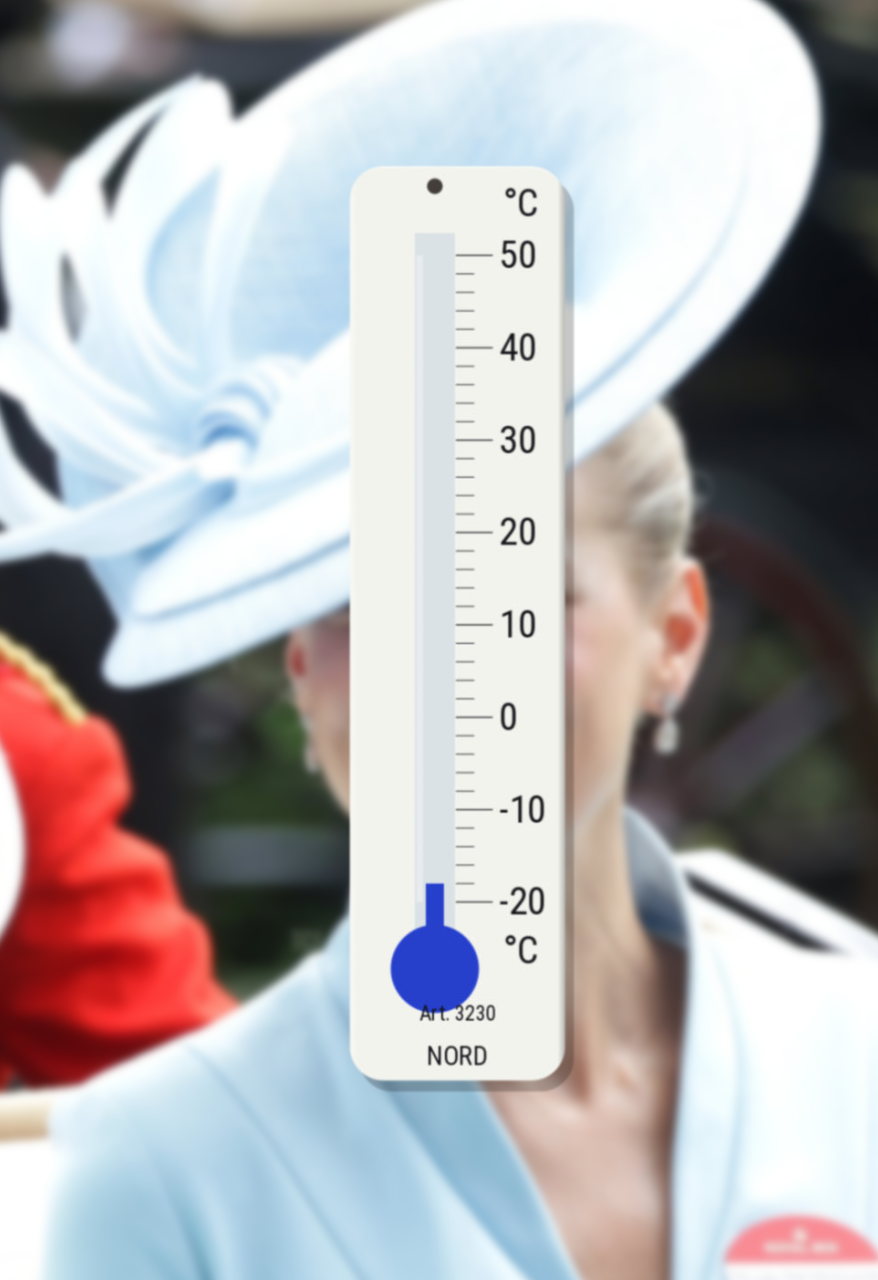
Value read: value=-18 unit=°C
